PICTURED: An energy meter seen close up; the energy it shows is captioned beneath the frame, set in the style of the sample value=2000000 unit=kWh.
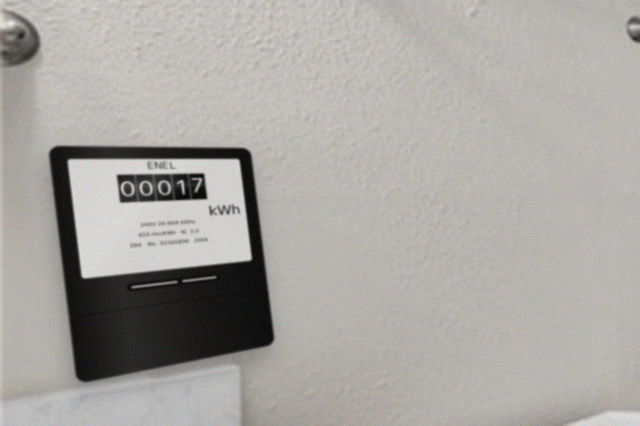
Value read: value=17 unit=kWh
